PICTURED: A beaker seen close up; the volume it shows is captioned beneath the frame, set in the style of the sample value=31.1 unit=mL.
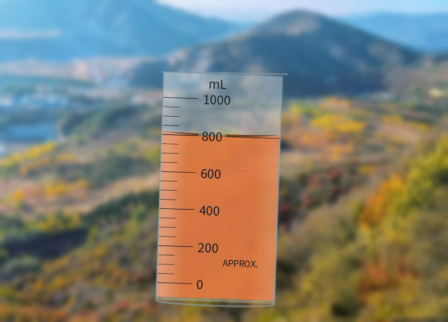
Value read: value=800 unit=mL
